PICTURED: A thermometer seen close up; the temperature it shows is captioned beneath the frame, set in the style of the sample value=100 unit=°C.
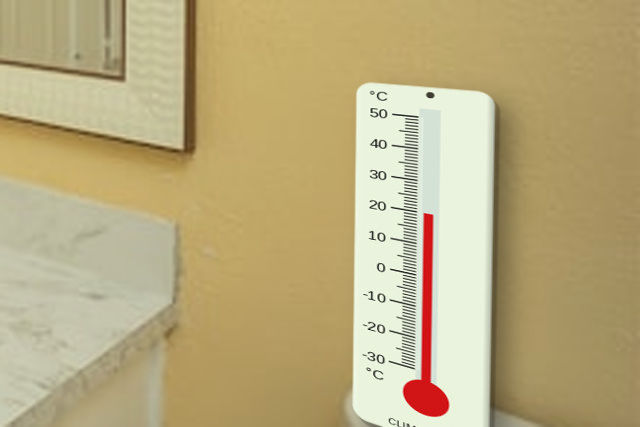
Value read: value=20 unit=°C
